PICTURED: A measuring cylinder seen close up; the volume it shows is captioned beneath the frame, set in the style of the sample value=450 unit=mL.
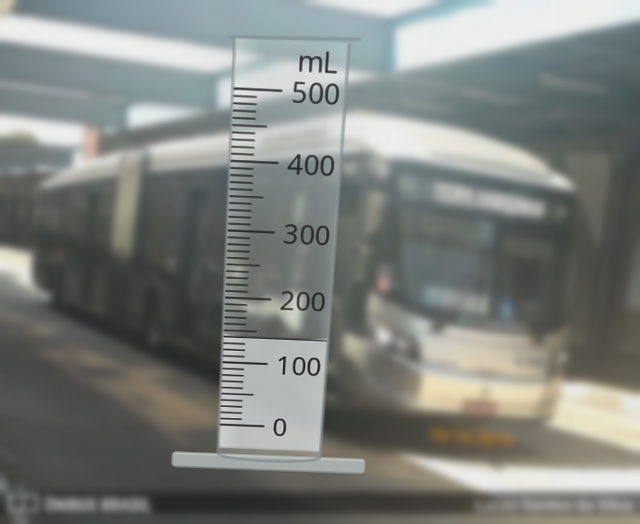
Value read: value=140 unit=mL
